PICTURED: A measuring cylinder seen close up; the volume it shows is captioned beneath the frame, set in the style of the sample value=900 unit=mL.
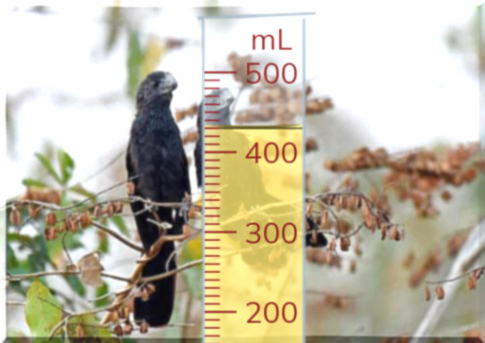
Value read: value=430 unit=mL
